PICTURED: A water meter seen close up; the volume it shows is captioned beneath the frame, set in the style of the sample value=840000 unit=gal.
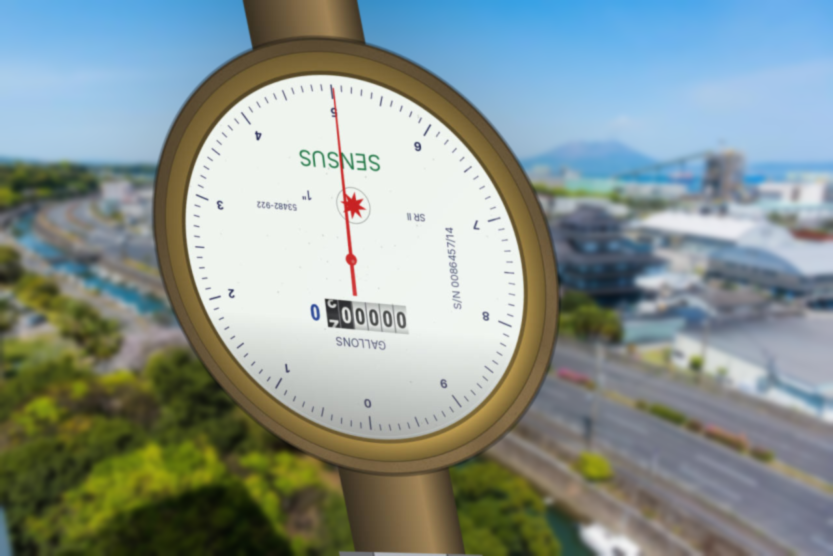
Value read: value=25.0 unit=gal
